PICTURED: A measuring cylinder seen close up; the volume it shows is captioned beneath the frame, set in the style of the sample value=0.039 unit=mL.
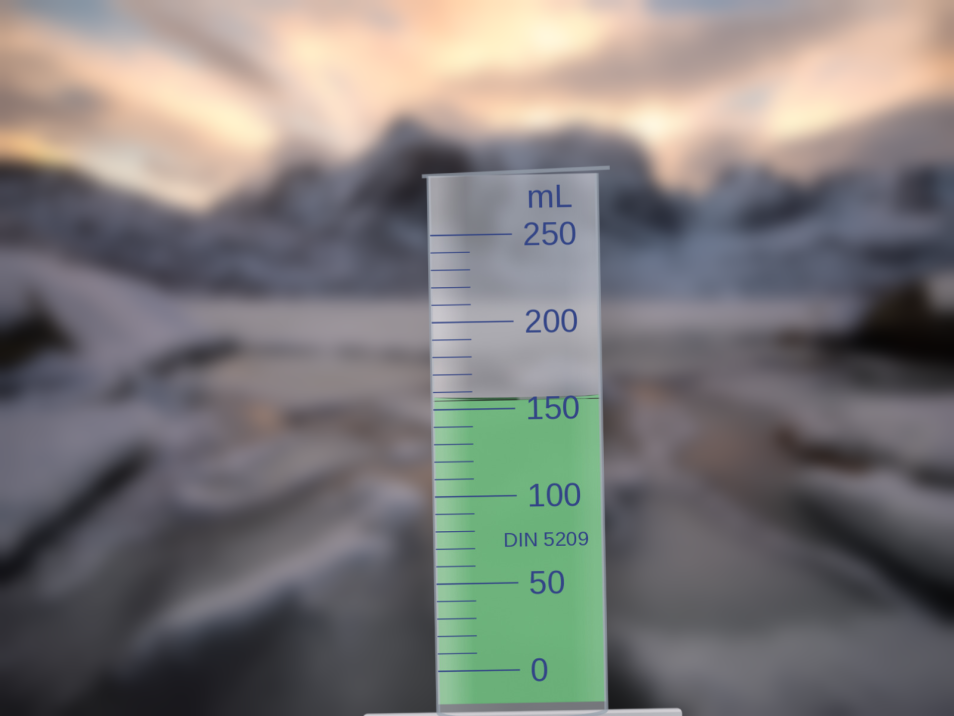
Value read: value=155 unit=mL
